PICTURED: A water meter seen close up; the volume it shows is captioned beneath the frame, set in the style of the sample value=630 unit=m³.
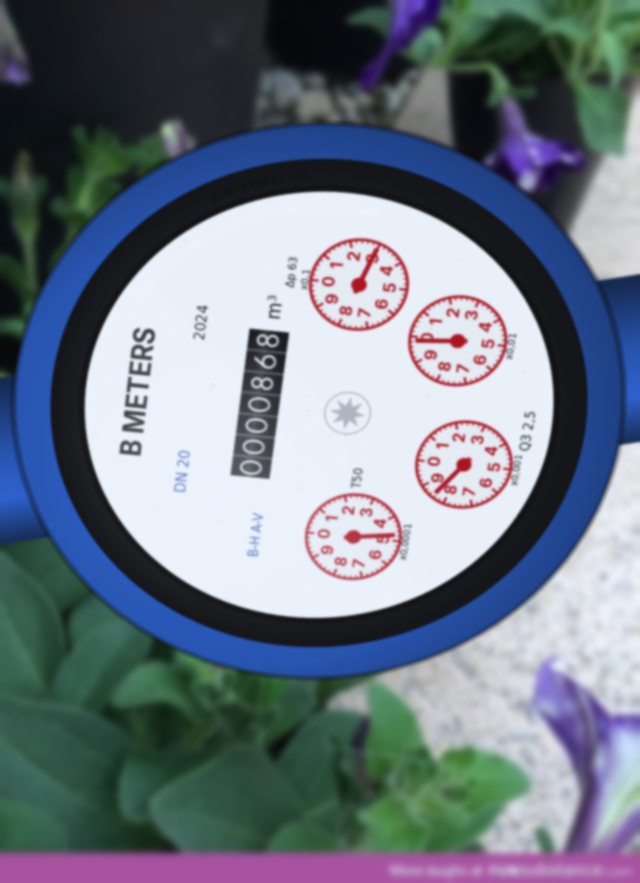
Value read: value=868.2984 unit=m³
